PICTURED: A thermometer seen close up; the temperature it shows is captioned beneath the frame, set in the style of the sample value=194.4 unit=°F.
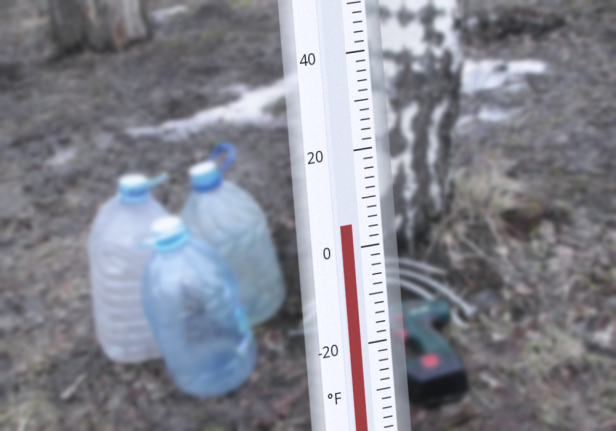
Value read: value=5 unit=°F
